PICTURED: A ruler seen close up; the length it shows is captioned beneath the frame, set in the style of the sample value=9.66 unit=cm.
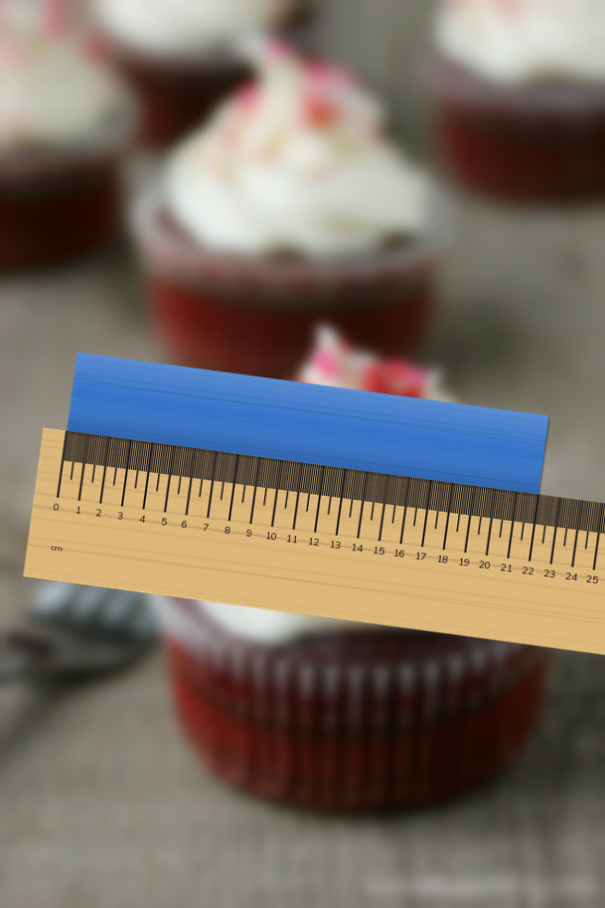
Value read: value=22 unit=cm
